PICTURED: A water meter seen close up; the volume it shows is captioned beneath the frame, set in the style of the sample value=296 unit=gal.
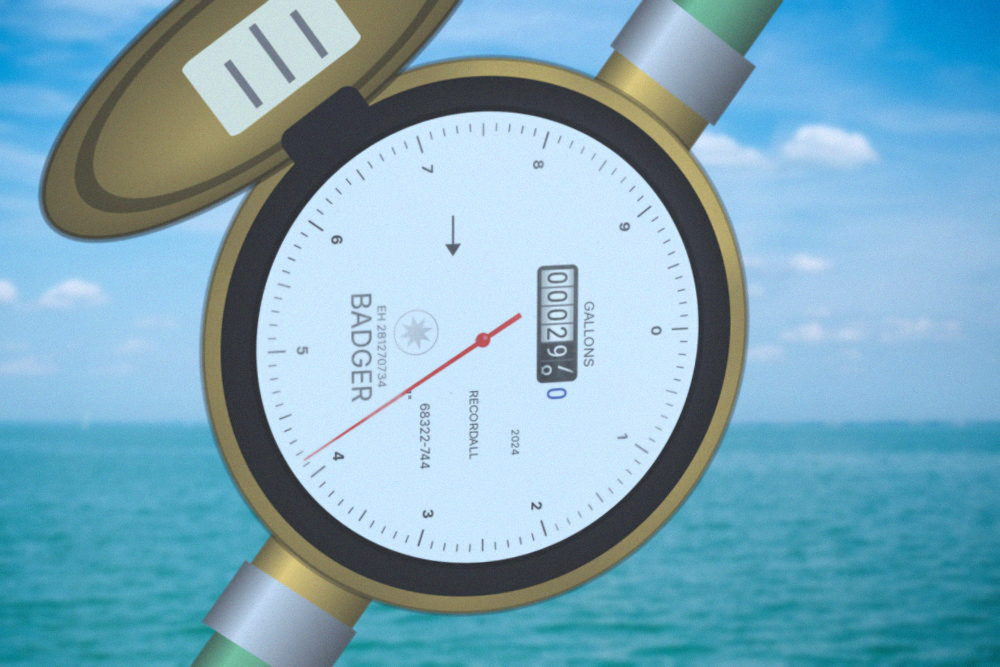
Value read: value=2974.1 unit=gal
